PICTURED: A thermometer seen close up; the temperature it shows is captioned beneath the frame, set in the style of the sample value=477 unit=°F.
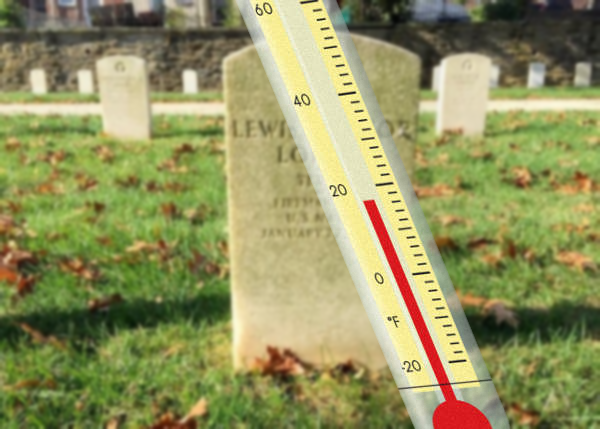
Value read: value=17 unit=°F
